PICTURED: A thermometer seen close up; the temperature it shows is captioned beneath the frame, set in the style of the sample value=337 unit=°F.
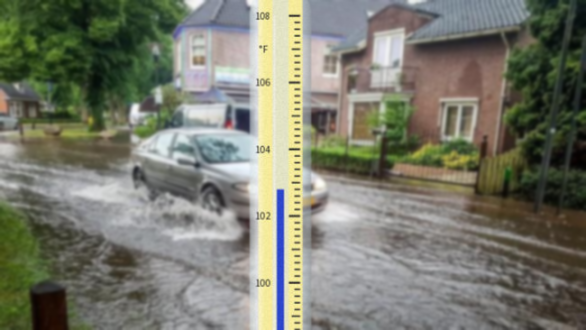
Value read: value=102.8 unit=°F
